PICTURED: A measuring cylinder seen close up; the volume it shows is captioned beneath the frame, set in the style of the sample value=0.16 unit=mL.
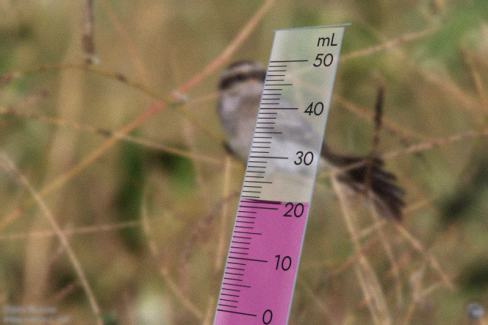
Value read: value=21 unit=mL
